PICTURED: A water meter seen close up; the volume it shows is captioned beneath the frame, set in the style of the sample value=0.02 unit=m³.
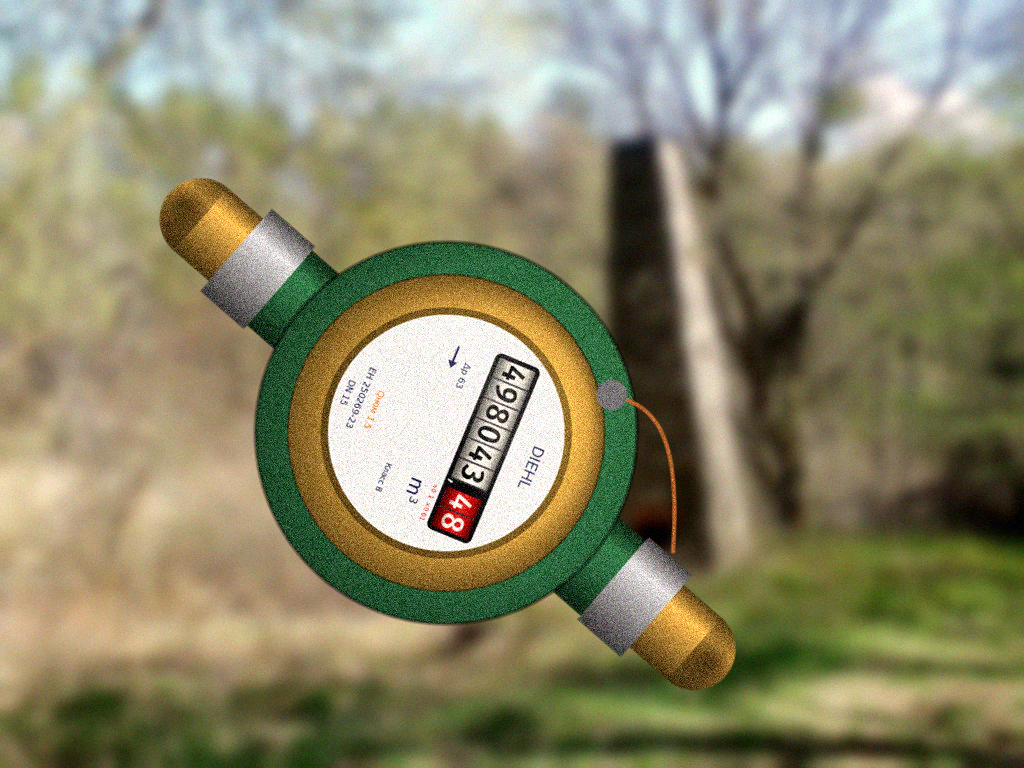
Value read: value=498043.48 unit=m³
